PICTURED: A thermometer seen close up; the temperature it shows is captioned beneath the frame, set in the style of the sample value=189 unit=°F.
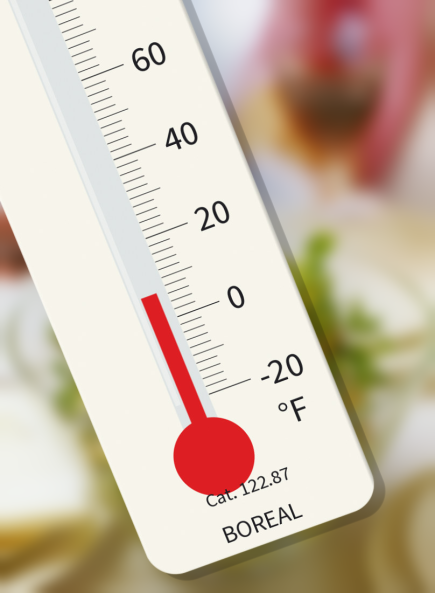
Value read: value=7 unit=°F
